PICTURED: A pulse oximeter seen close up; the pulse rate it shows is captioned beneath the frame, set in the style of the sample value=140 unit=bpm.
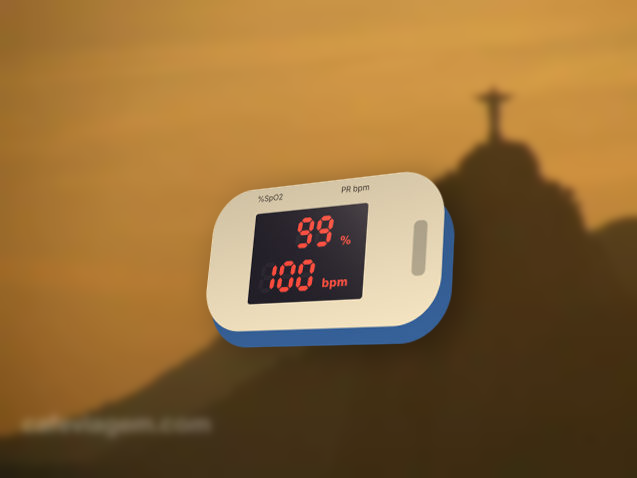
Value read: value=100 unit=bpm
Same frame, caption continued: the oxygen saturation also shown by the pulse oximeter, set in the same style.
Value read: value=99 unit=%
